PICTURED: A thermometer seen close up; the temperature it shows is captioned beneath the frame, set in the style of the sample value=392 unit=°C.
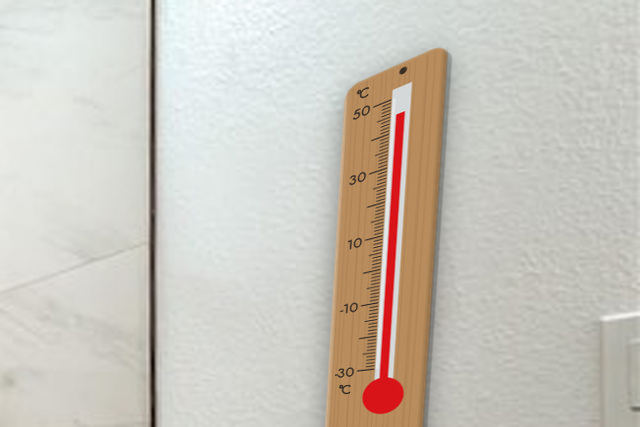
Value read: value=45 unit=°C
